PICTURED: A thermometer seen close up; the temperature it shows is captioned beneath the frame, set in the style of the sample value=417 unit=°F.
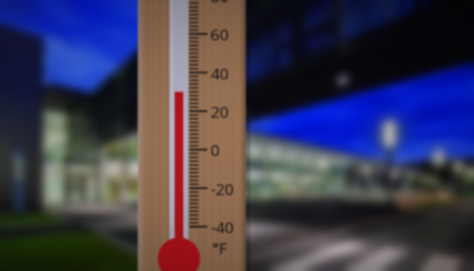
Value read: value=30 unit=°F
